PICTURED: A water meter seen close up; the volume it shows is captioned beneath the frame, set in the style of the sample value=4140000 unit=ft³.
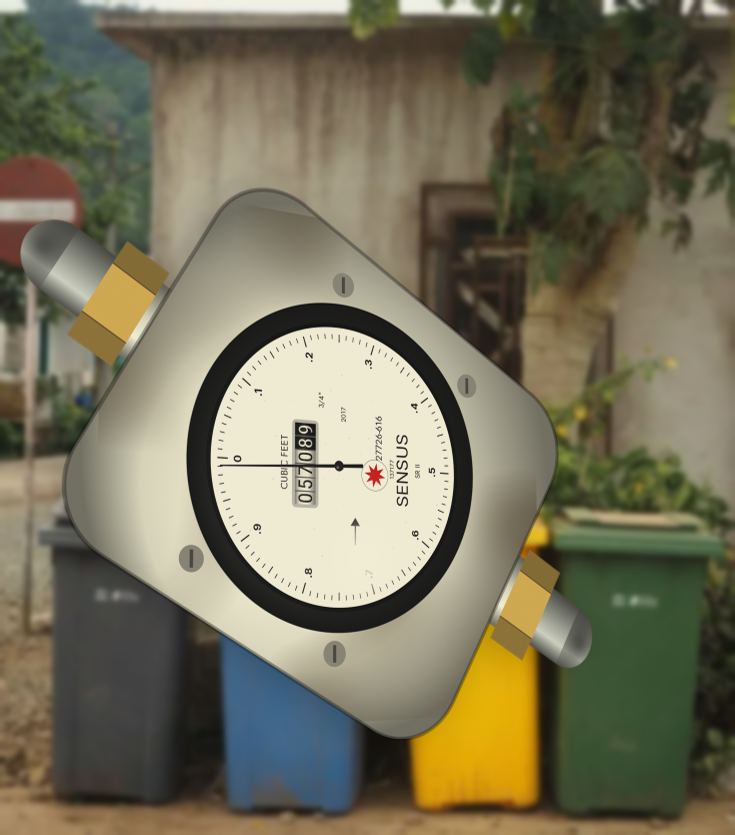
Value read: value=57088.99 unit=ft³
